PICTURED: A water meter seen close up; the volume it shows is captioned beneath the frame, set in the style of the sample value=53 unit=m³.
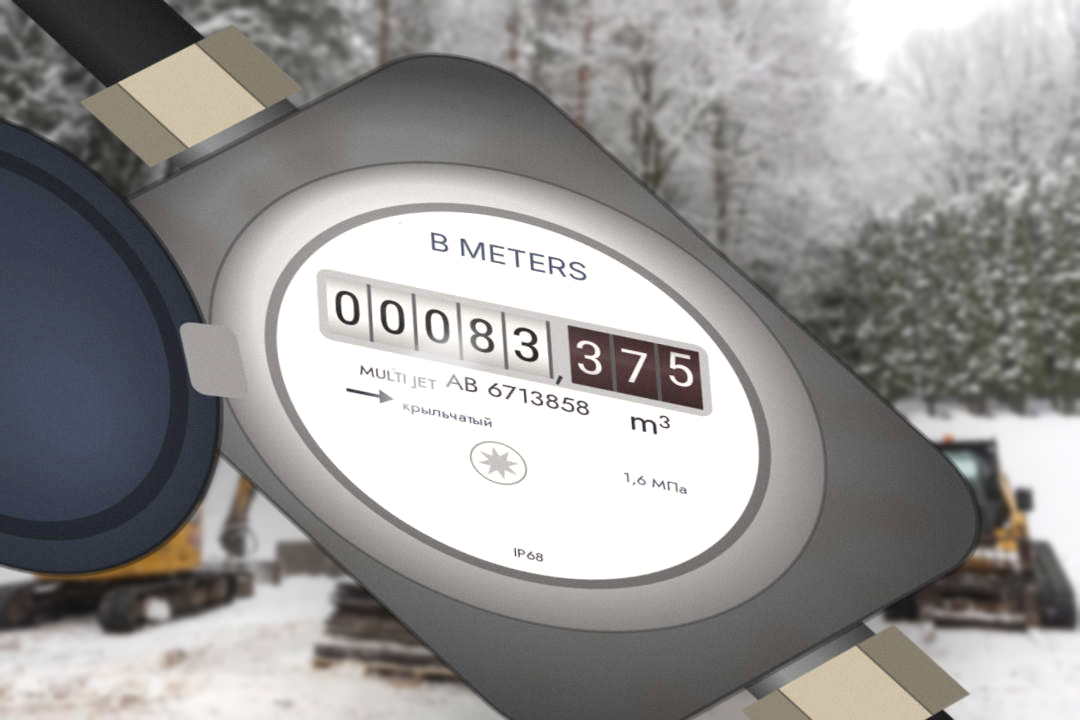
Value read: value=83.375 unit=m³
